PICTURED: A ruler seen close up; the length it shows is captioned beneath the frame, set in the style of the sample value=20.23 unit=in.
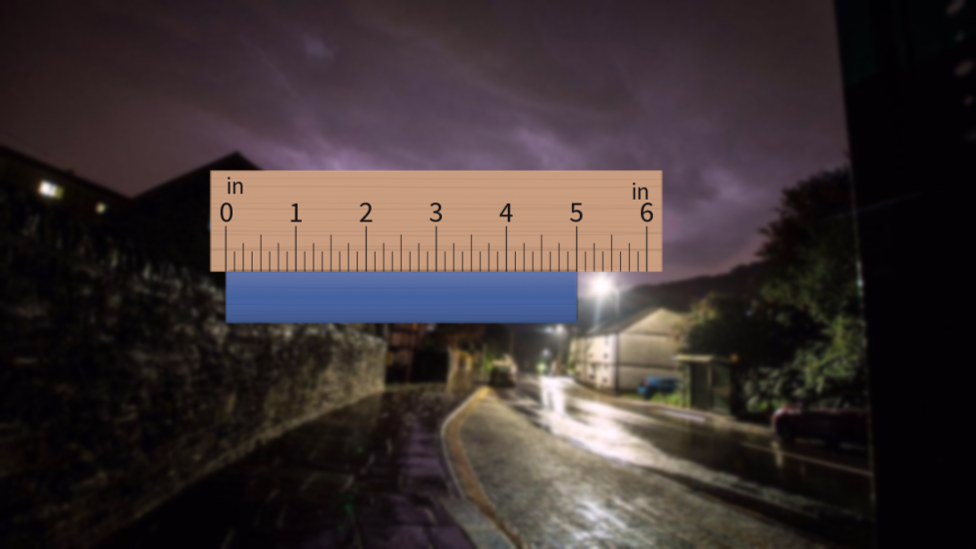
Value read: value=5 unit=in
